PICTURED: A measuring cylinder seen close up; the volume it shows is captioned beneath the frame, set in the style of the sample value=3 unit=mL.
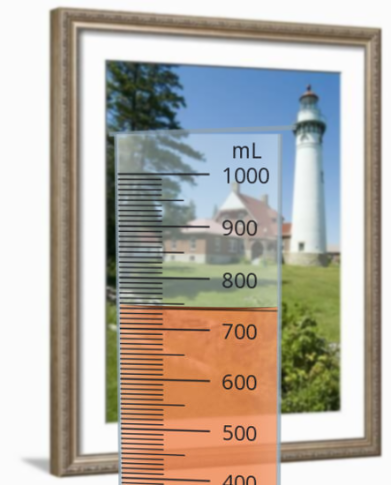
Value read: value=740 unit=mL
